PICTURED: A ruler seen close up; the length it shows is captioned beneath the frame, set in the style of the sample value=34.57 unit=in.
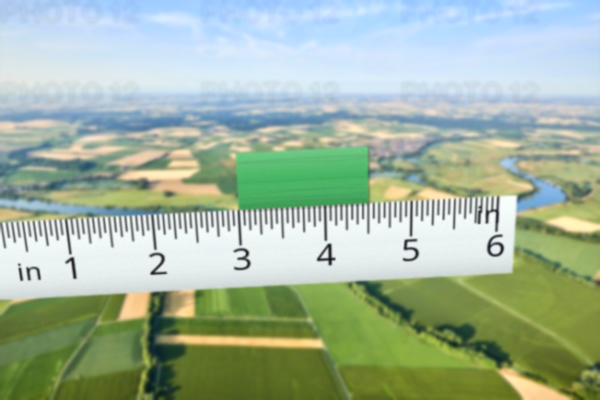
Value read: value=1.5 unit=in
